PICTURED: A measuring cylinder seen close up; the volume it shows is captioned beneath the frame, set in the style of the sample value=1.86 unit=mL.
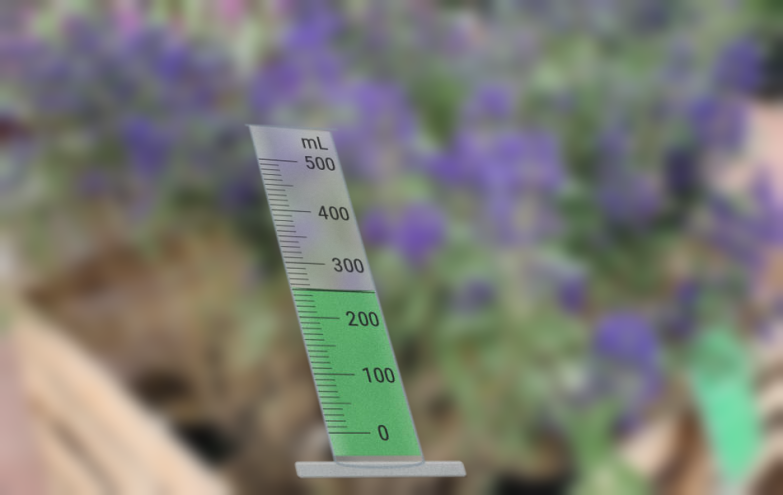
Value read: value=250 unit=mL
